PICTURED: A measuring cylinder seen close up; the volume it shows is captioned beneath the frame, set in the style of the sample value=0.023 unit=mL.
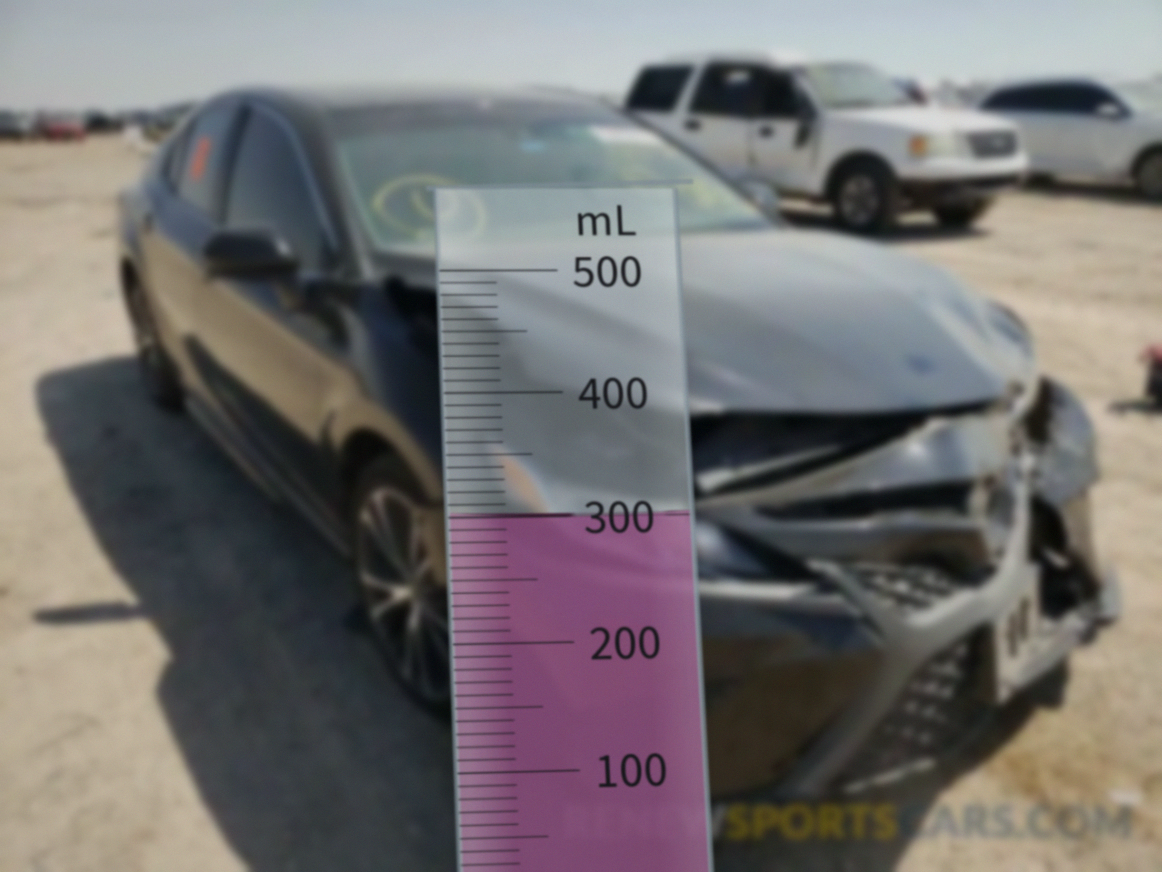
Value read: value=300 unit=mL
